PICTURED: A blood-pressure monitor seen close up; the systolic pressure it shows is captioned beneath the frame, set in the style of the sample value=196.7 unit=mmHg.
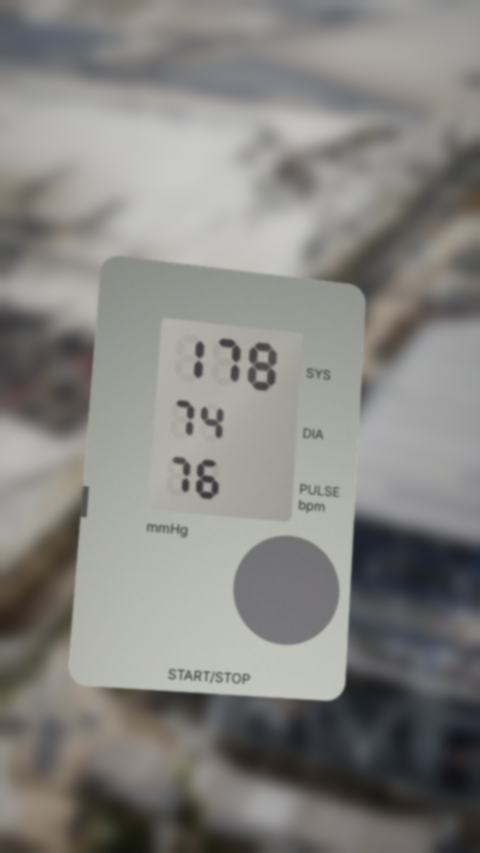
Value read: value=178 unit=mmHg
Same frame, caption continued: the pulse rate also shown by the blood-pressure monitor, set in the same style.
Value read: value=76 unit=bpm
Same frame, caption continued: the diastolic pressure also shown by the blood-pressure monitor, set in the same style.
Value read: value=74 unit=mmHg
